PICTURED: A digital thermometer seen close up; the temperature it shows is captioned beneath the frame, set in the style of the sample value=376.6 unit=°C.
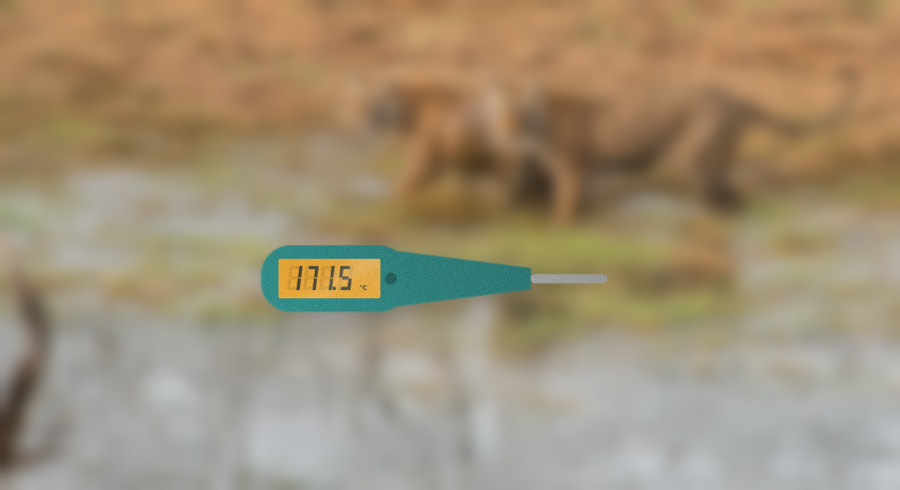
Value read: value=171.5 unit=°C
